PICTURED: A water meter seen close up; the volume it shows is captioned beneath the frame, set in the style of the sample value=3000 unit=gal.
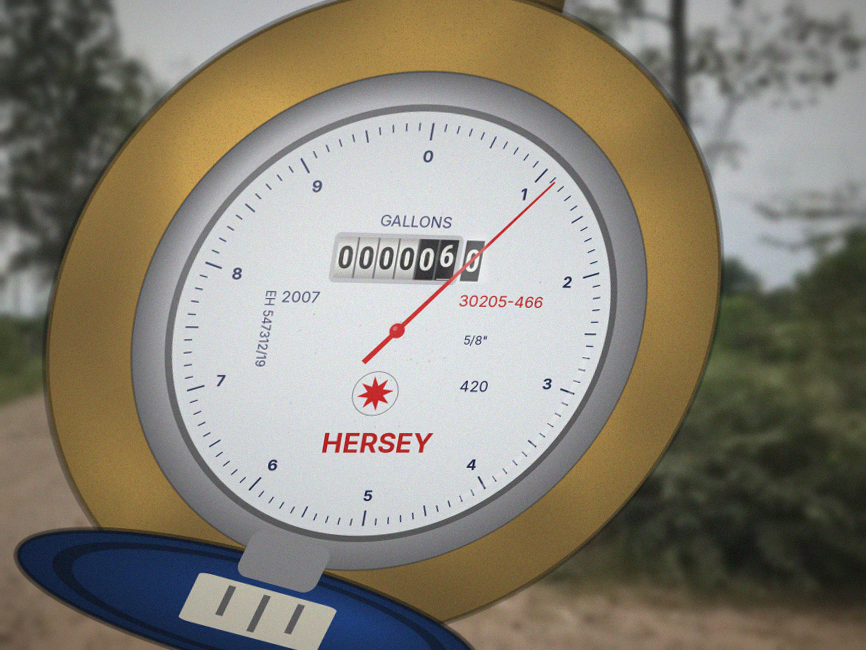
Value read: value=61.1 unit=gal
